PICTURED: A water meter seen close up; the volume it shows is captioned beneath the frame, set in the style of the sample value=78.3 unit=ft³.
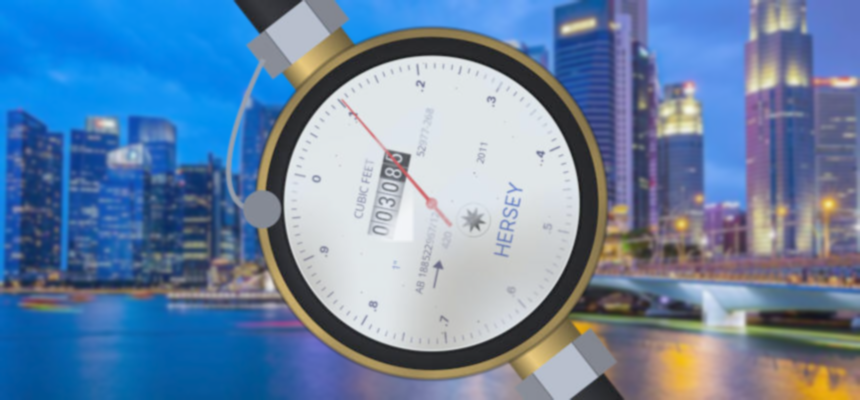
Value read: value=3085.10 unit=ft³
